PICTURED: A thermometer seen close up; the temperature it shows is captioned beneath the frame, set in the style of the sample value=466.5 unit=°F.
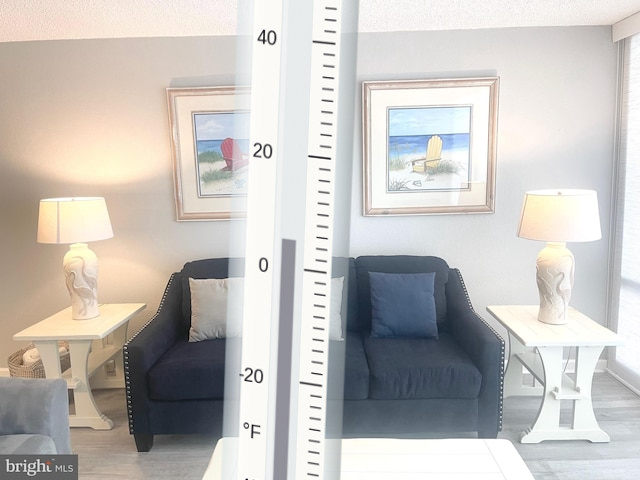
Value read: value=5 unit=°F
